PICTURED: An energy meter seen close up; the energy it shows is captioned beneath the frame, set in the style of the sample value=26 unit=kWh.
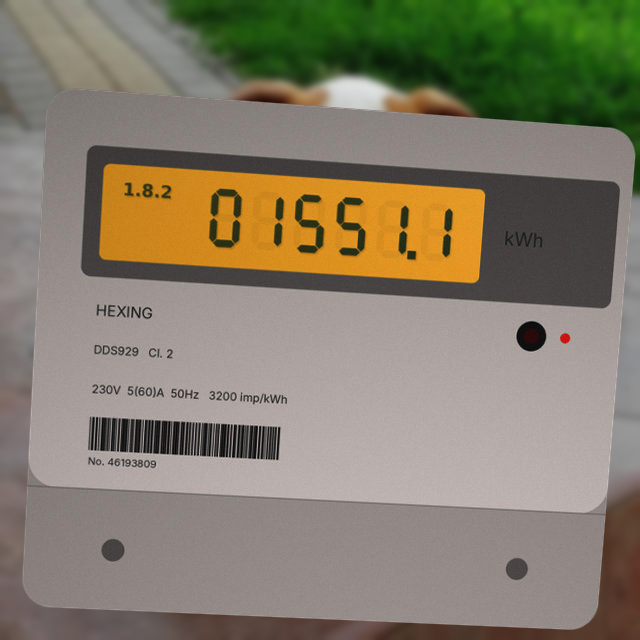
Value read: value=1551.1 unit=kWh
